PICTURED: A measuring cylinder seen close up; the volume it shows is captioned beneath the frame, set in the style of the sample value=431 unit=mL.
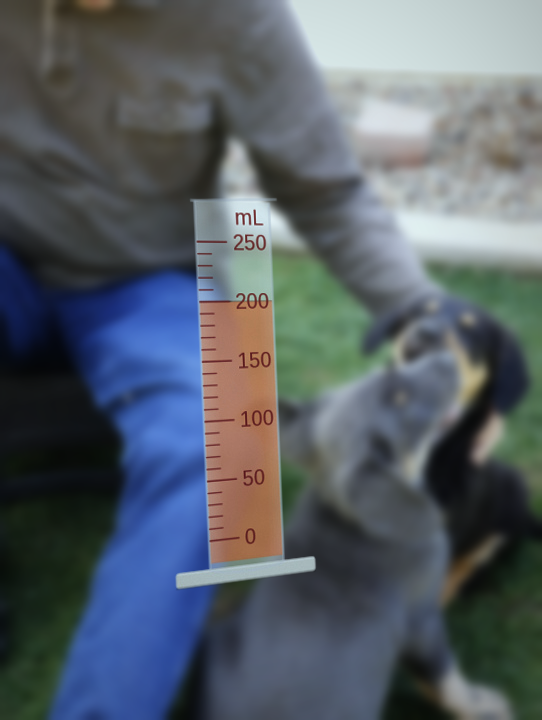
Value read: value=200 unit=mL
